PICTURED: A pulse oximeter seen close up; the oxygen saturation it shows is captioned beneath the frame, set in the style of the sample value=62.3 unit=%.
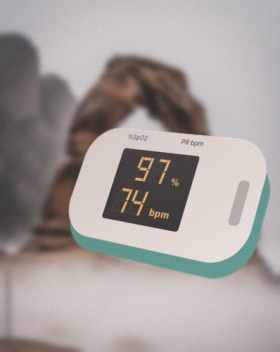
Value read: value=97 unit=%
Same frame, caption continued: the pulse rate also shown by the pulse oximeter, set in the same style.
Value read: value=74 unit=bpm
